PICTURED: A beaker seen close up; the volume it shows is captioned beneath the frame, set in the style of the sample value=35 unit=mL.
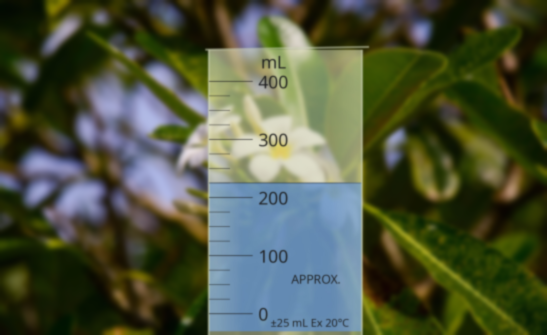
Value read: value=225 unit=mL
